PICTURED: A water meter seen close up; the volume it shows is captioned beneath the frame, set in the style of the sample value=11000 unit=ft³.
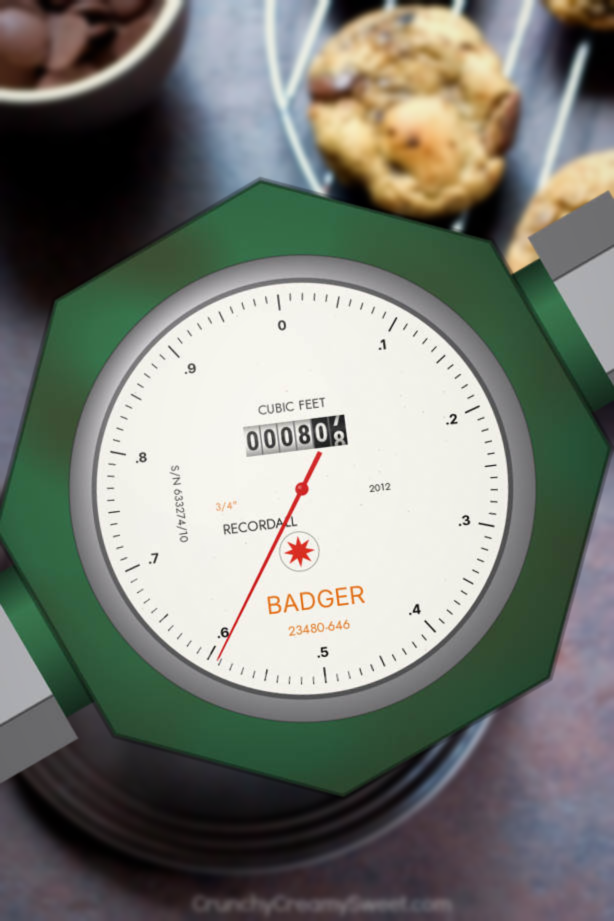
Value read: value=807.59 unit=ft³
